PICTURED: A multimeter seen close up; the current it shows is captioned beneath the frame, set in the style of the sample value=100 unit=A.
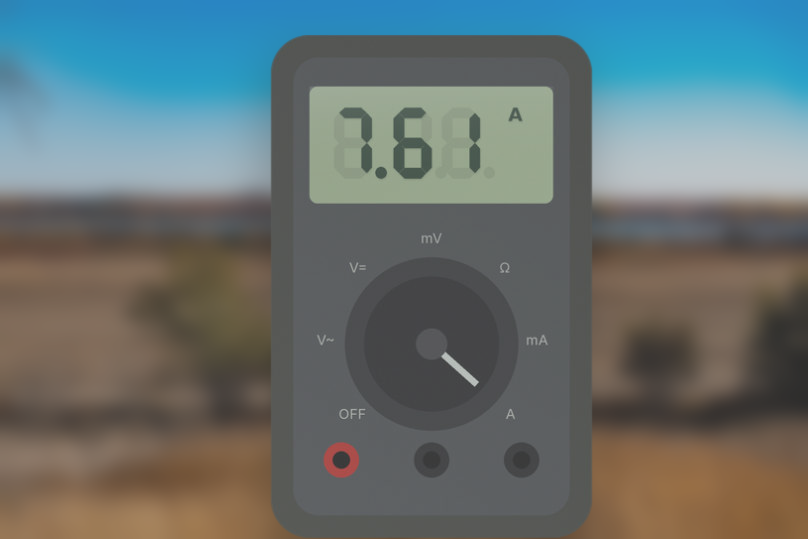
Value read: value=7.61 unit=A
